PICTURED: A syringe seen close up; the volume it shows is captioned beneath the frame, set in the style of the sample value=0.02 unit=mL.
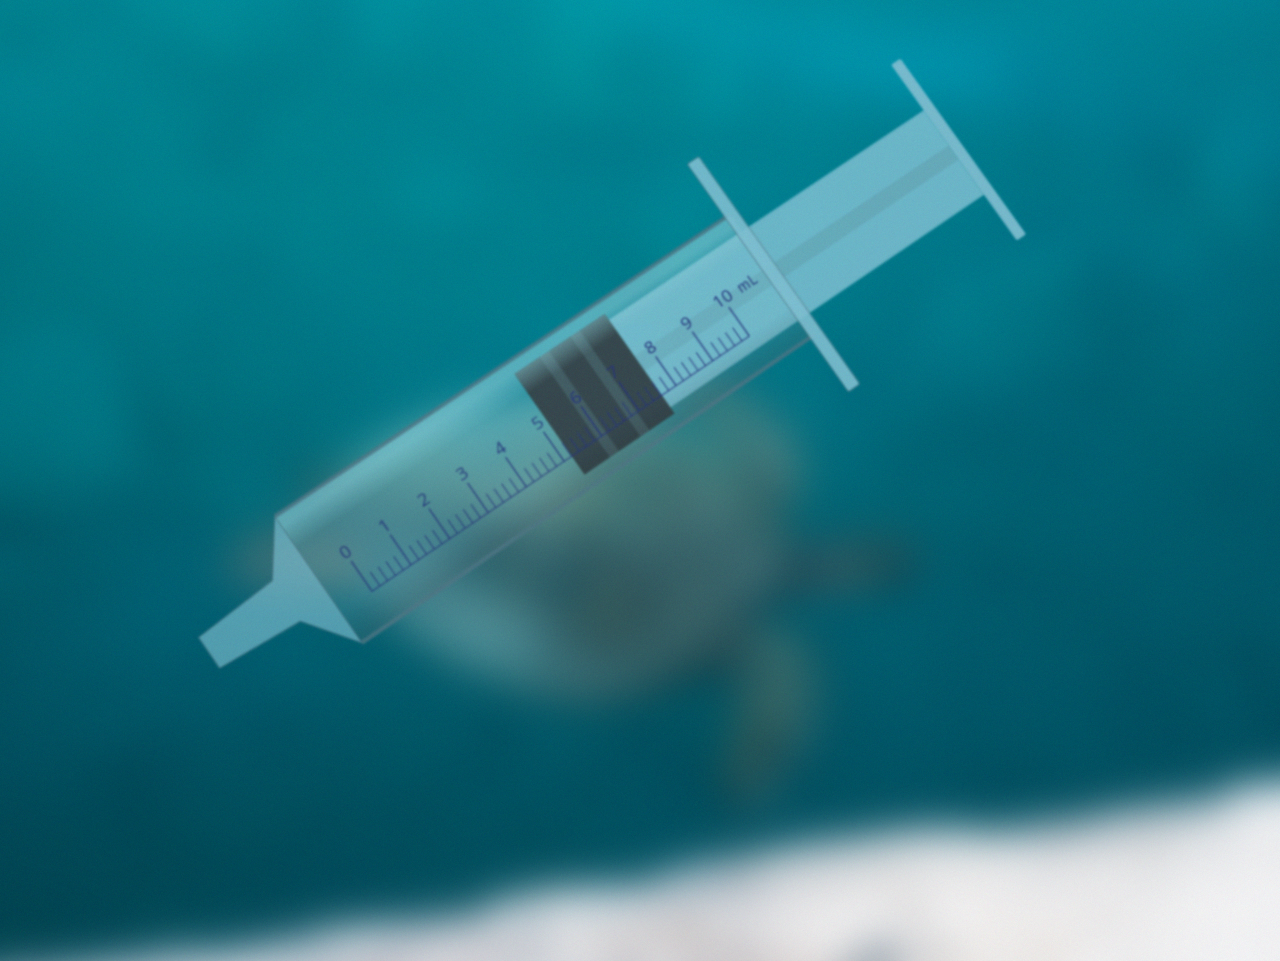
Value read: value=5.2 unit=mL
